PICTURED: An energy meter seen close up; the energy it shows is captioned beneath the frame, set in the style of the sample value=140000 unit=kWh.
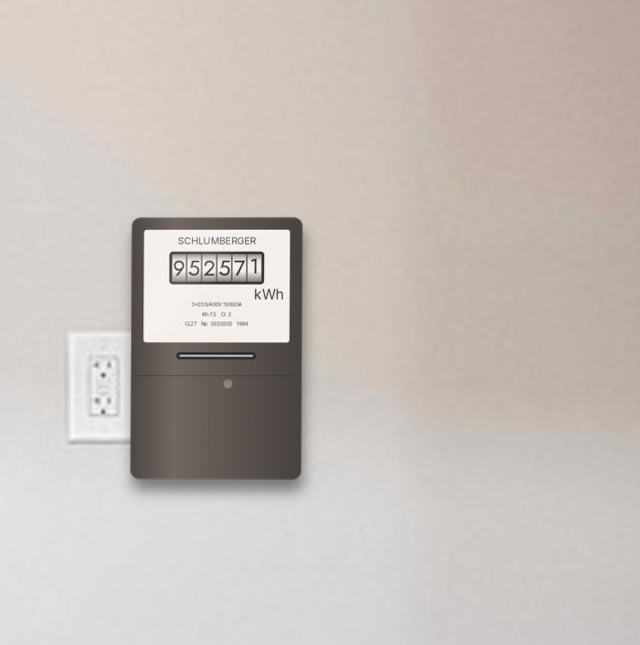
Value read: value=952571 unit=kWh
